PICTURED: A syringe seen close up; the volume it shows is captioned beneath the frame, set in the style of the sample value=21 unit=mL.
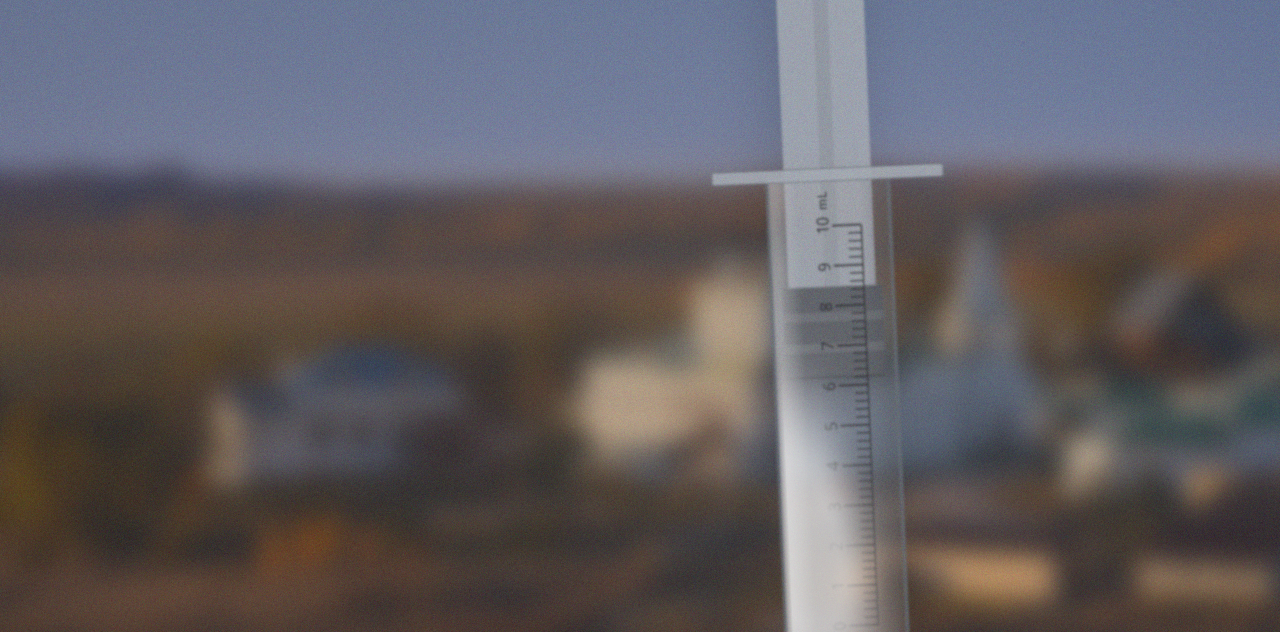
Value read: value=6.2 unit=mL
